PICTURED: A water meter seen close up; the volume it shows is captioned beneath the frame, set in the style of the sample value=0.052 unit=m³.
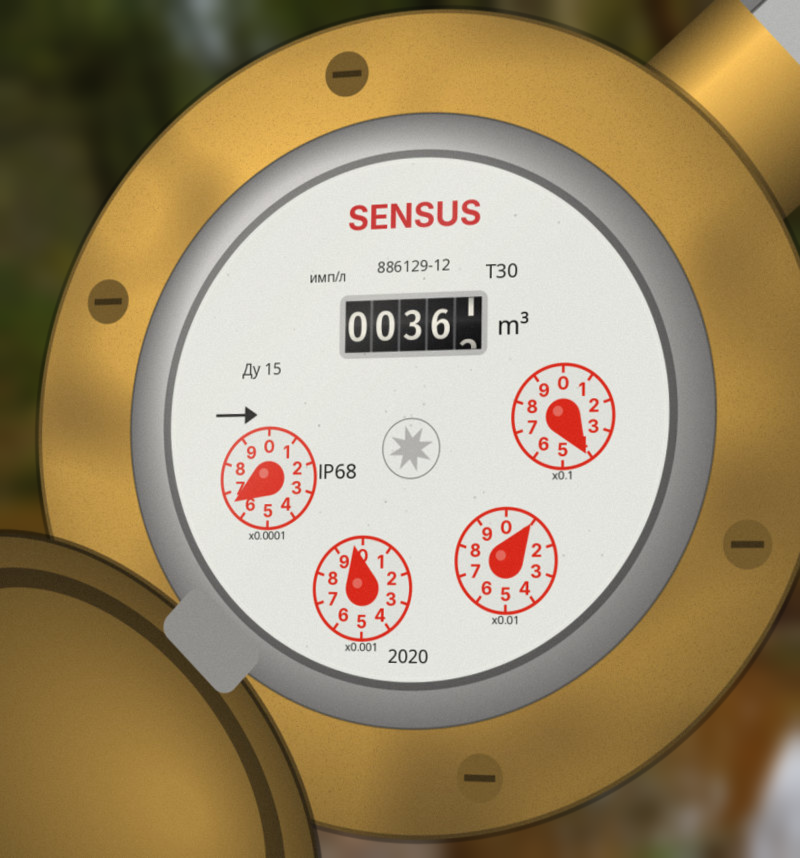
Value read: value=361.4096 unit=m³
